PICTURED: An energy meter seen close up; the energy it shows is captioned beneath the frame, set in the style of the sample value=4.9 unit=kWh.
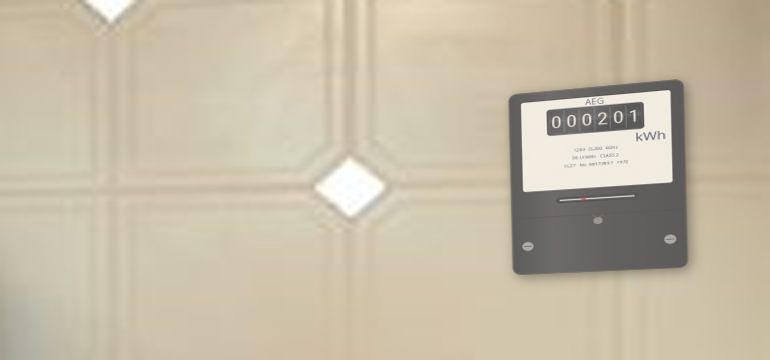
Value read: value=201 unit=kWh
